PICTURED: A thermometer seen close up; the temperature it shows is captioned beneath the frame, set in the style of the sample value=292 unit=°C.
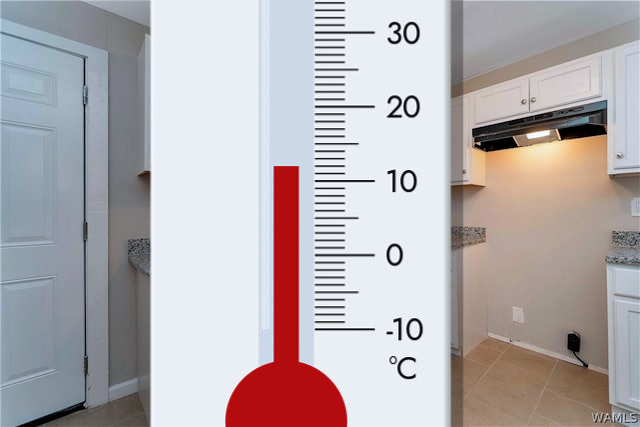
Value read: value=12 unit=°C
